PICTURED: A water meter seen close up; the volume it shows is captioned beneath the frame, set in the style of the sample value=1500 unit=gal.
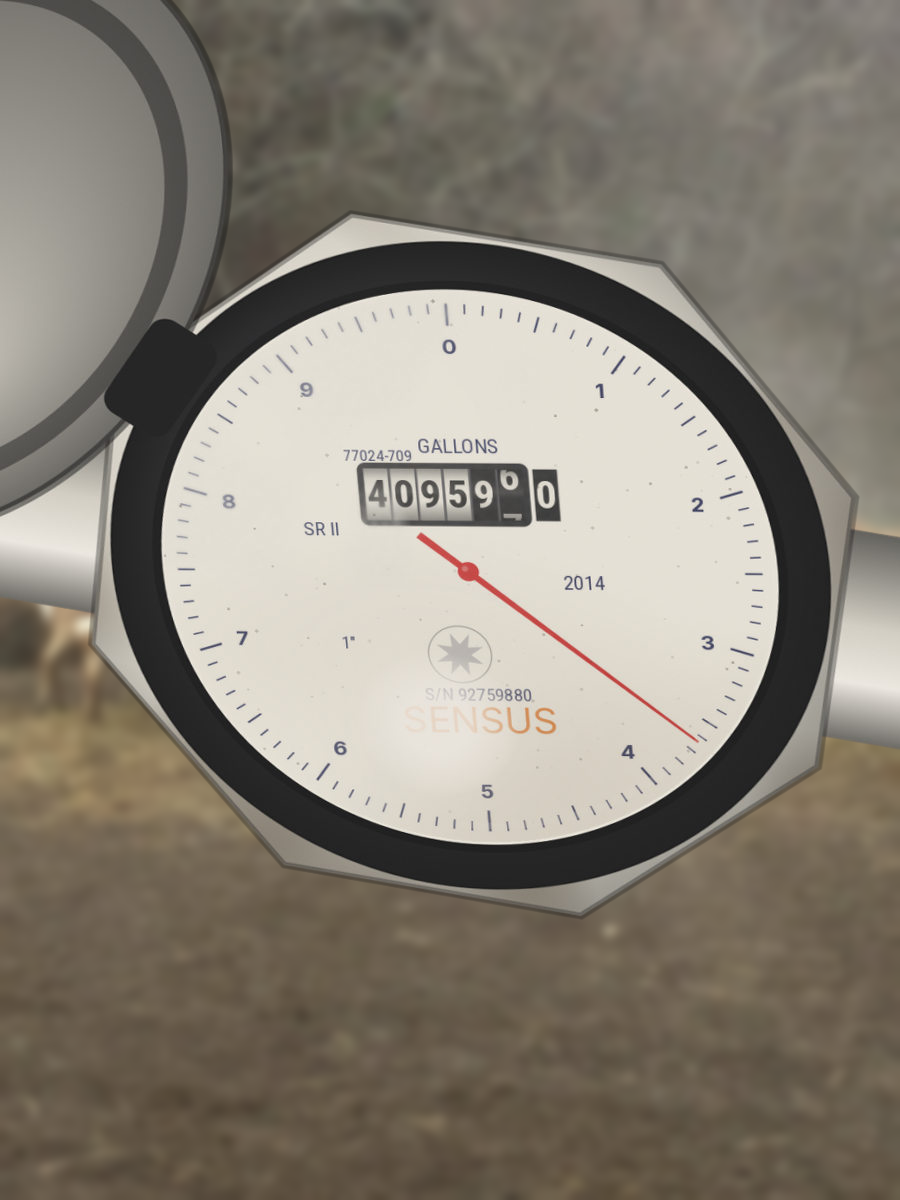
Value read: value=4095963.6 unit=gal
